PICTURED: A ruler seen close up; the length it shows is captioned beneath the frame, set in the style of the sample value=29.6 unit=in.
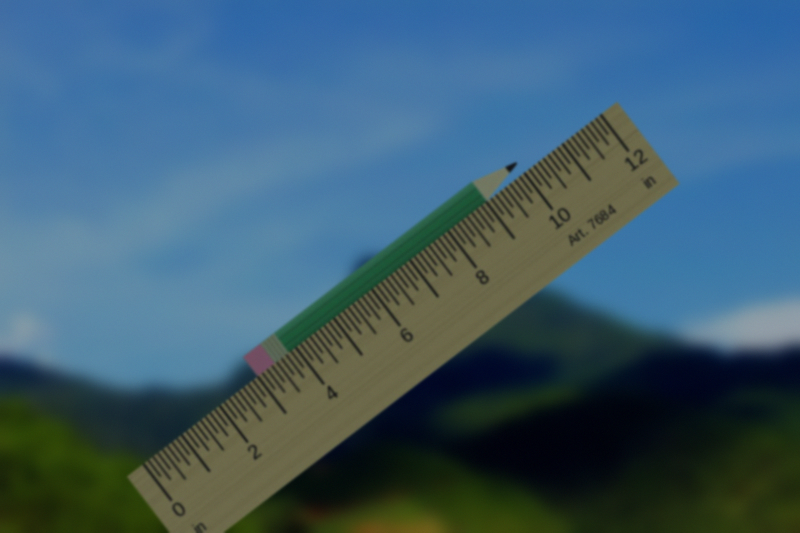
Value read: value=7 unit=in
